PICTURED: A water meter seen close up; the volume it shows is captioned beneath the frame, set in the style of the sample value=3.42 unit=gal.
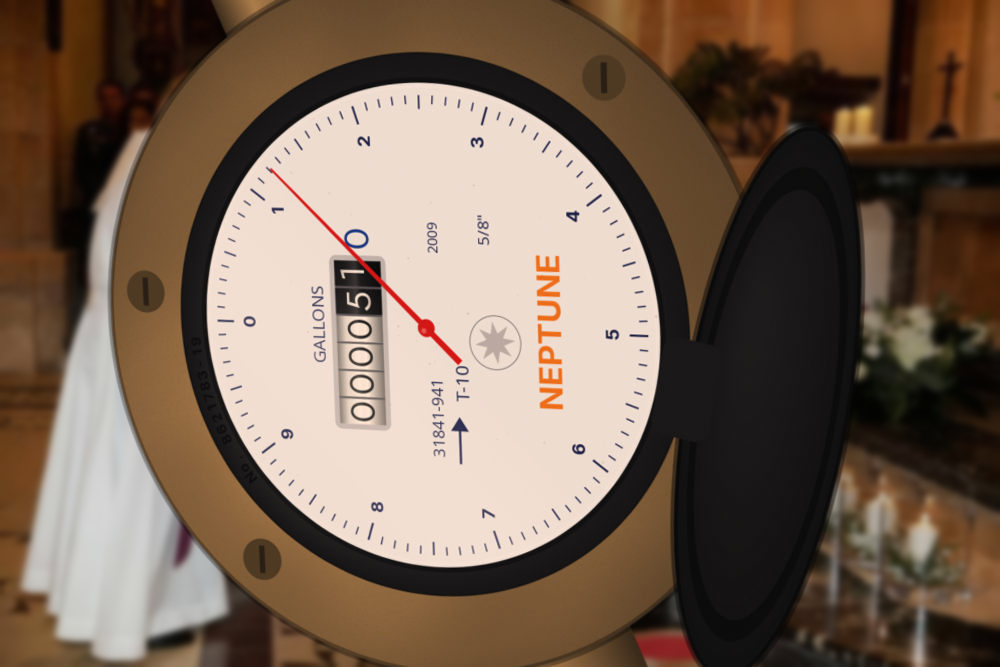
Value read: value=511.2 unit=gal
